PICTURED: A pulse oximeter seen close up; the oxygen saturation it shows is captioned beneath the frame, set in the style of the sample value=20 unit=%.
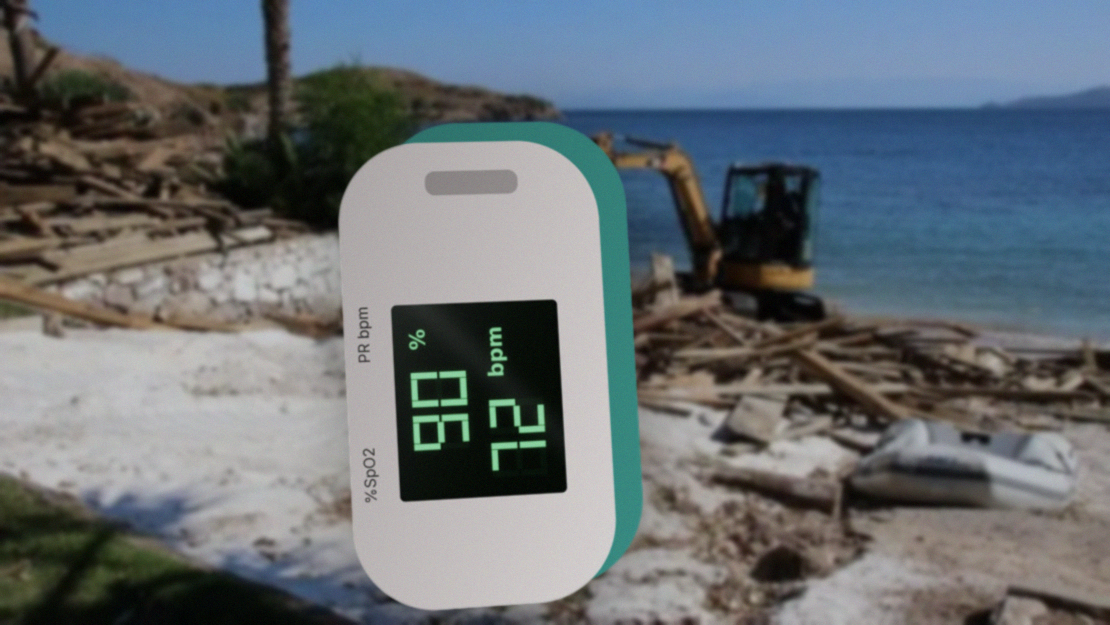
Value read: value=90 unit=%
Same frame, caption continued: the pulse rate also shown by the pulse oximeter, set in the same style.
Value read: value=72 unit=bpm
